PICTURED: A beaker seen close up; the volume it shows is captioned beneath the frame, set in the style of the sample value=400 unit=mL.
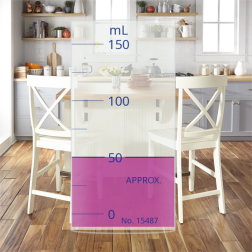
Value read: value=50 unit=mL
